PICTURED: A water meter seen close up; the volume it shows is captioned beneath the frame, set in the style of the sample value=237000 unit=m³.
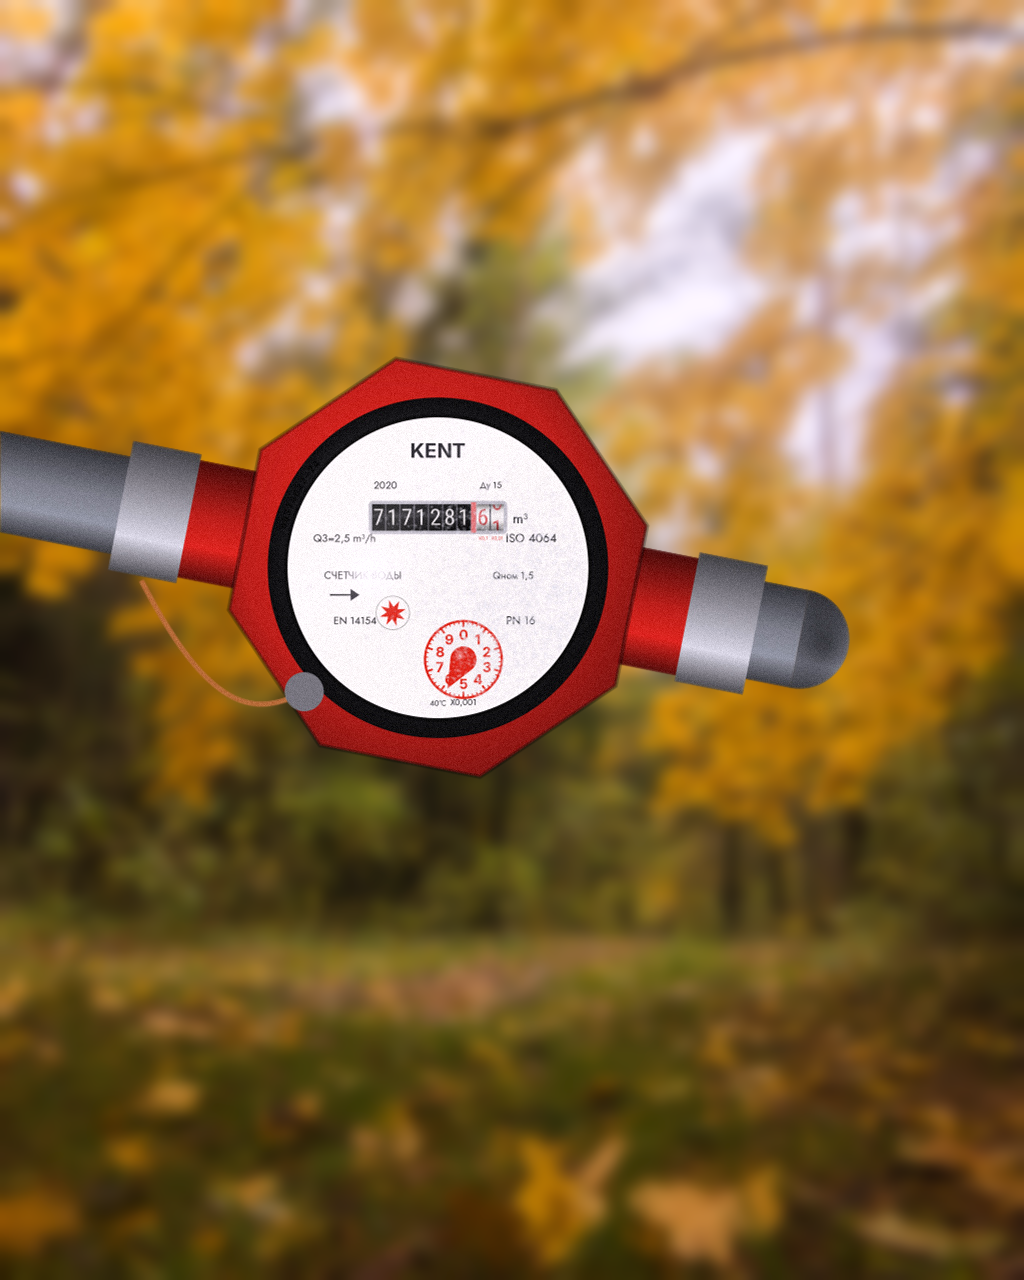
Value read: value=7171281.605 unit=m³
